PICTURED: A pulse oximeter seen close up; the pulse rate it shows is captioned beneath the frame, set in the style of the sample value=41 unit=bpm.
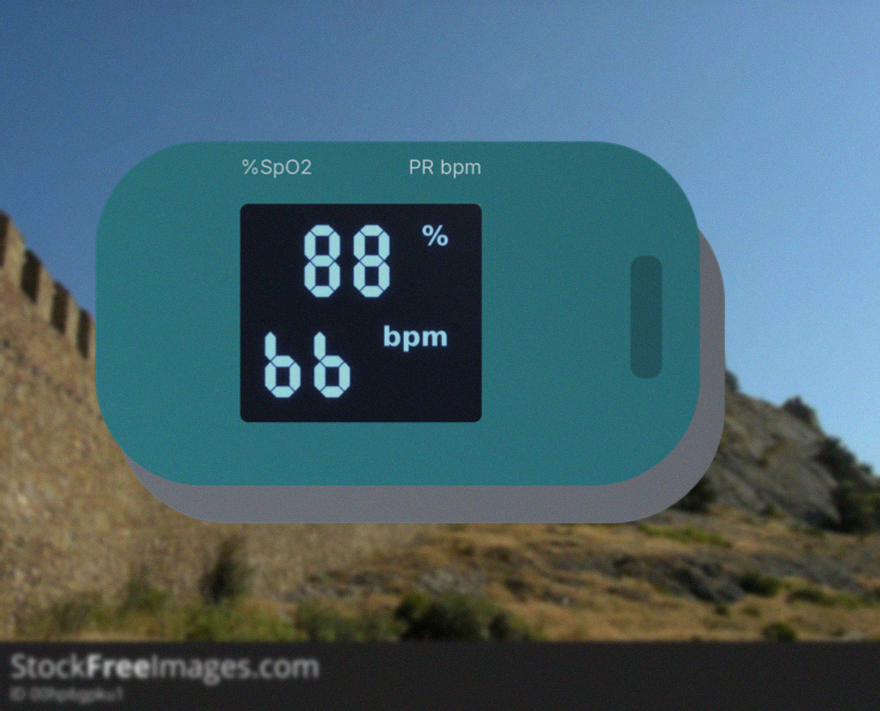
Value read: value=66 unit=bpm
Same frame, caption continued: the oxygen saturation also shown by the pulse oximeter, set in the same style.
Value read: value=88 unit=%
